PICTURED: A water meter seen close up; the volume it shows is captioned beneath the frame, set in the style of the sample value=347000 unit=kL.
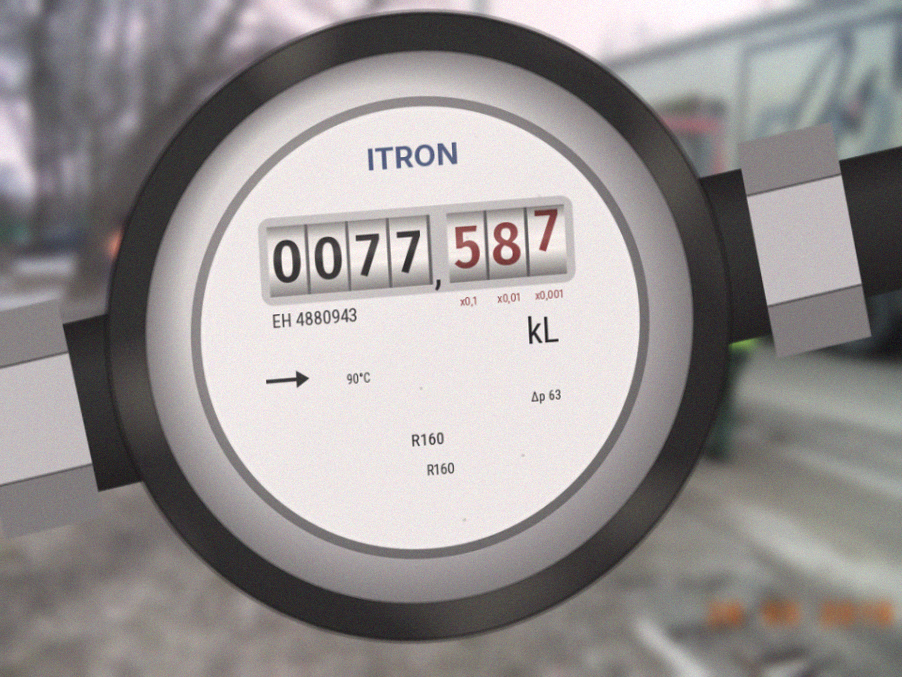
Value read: value=77.587 unit=kL
